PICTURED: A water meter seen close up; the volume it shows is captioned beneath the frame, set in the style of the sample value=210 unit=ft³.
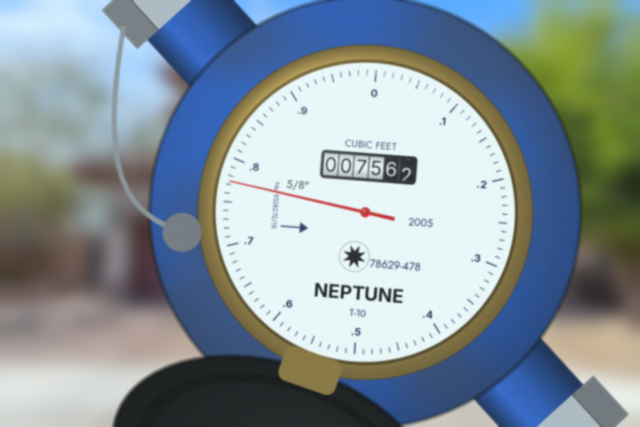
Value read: value=7561.77 unit=ft³
